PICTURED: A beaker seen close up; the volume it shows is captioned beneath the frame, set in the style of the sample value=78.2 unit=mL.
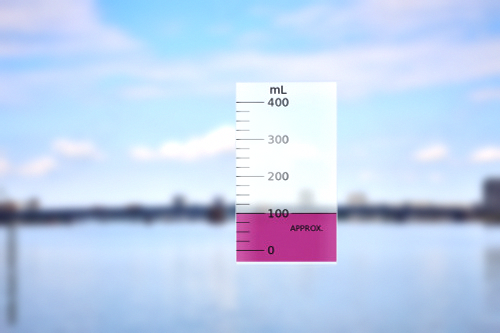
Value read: value=100 unit=mL
